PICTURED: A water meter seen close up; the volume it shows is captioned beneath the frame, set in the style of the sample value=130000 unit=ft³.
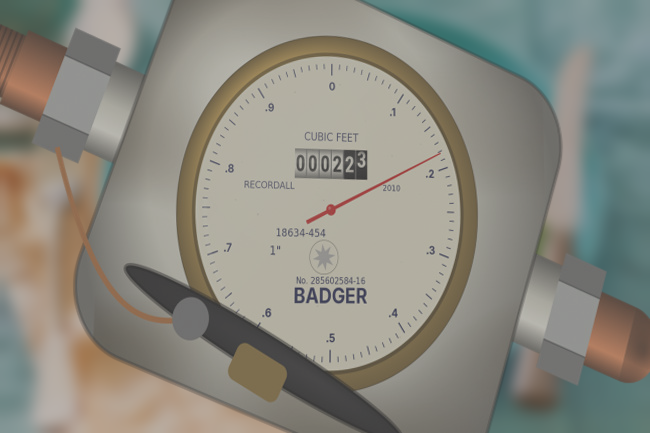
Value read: value=223.18 unit=ft³
